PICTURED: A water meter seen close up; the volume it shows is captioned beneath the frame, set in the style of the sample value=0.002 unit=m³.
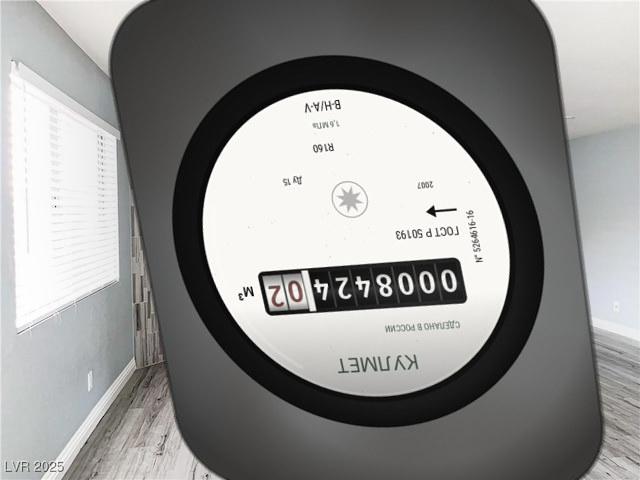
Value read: value=8424.02 unit=m³
